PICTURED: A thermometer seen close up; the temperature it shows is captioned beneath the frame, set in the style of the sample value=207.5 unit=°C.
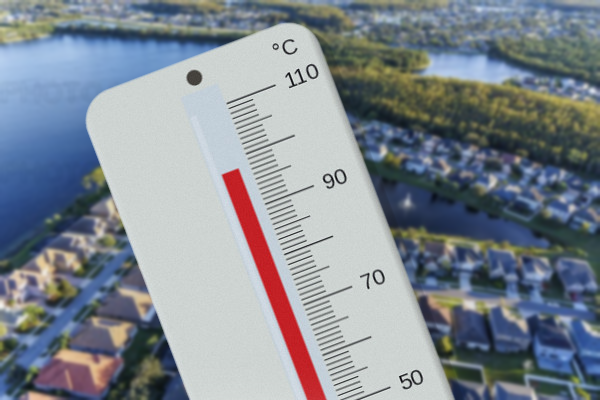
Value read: value=98 unit=°C
